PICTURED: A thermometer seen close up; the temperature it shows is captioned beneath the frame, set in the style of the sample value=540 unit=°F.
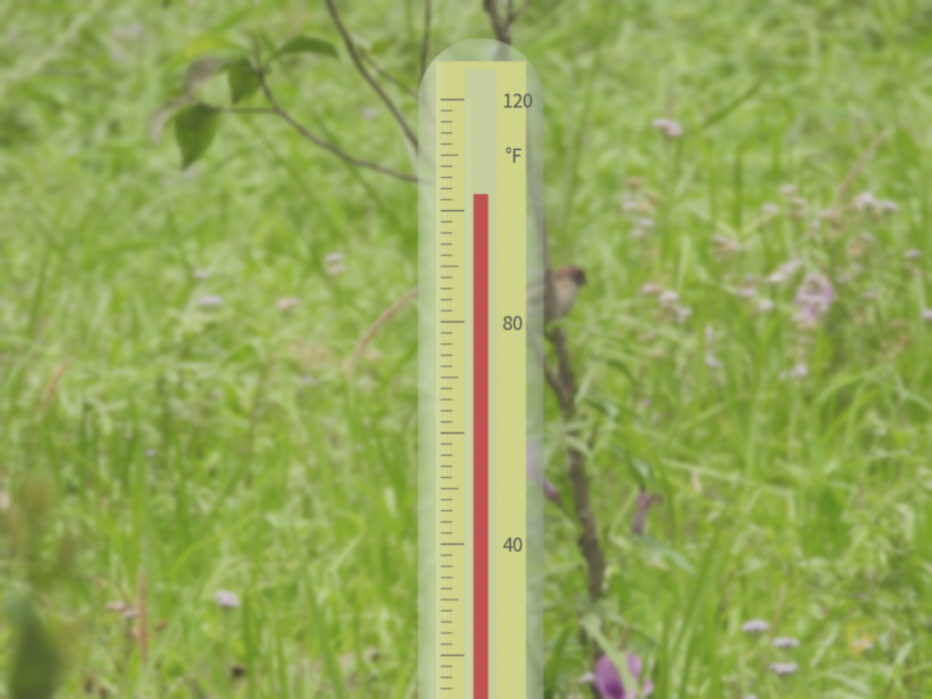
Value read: value=103 unit=°F
